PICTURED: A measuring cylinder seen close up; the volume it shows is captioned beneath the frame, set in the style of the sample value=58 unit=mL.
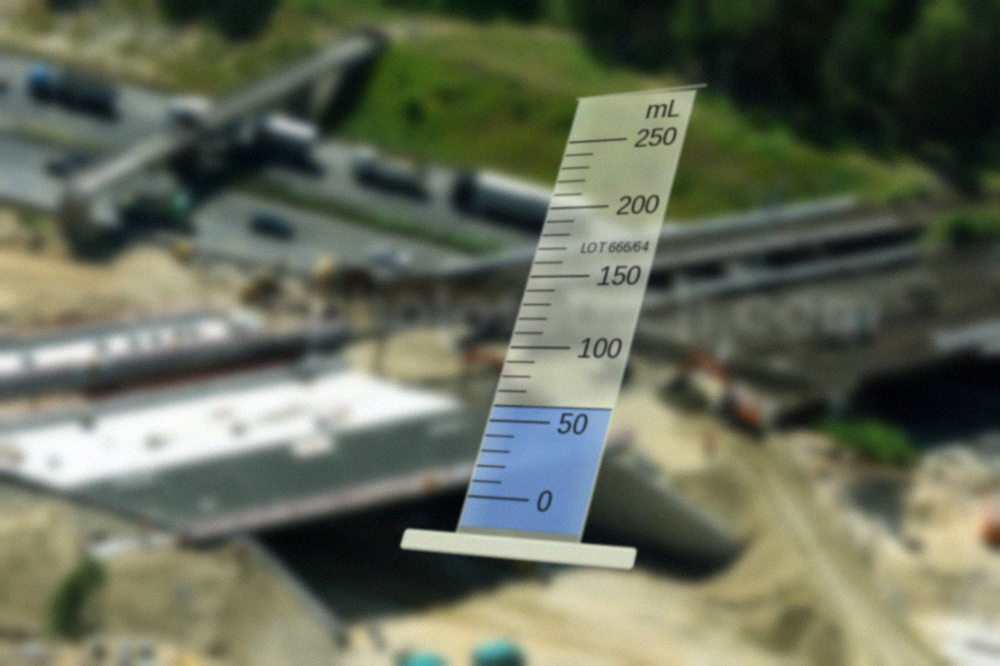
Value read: value=60 unit=mL
